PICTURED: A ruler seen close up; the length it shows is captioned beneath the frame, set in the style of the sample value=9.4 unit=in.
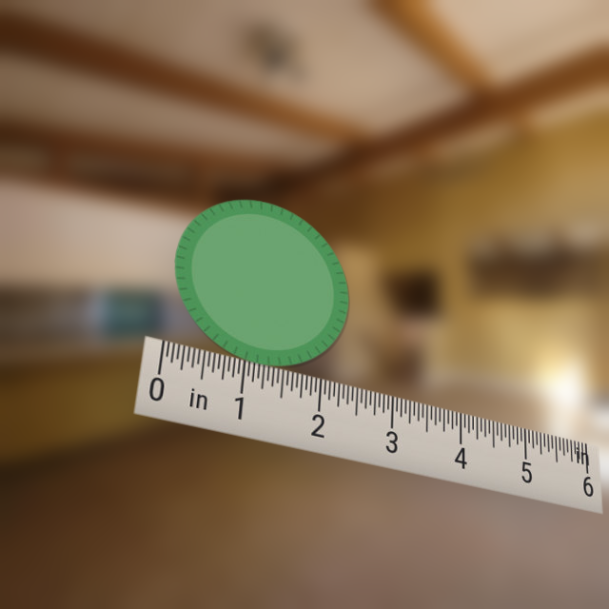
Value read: value=2.3125 unit=in
